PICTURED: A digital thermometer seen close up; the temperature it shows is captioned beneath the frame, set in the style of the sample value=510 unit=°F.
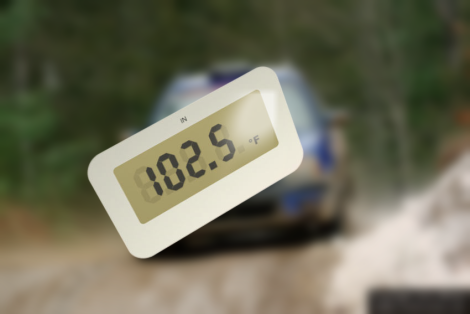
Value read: value=102.5 unit=°F
